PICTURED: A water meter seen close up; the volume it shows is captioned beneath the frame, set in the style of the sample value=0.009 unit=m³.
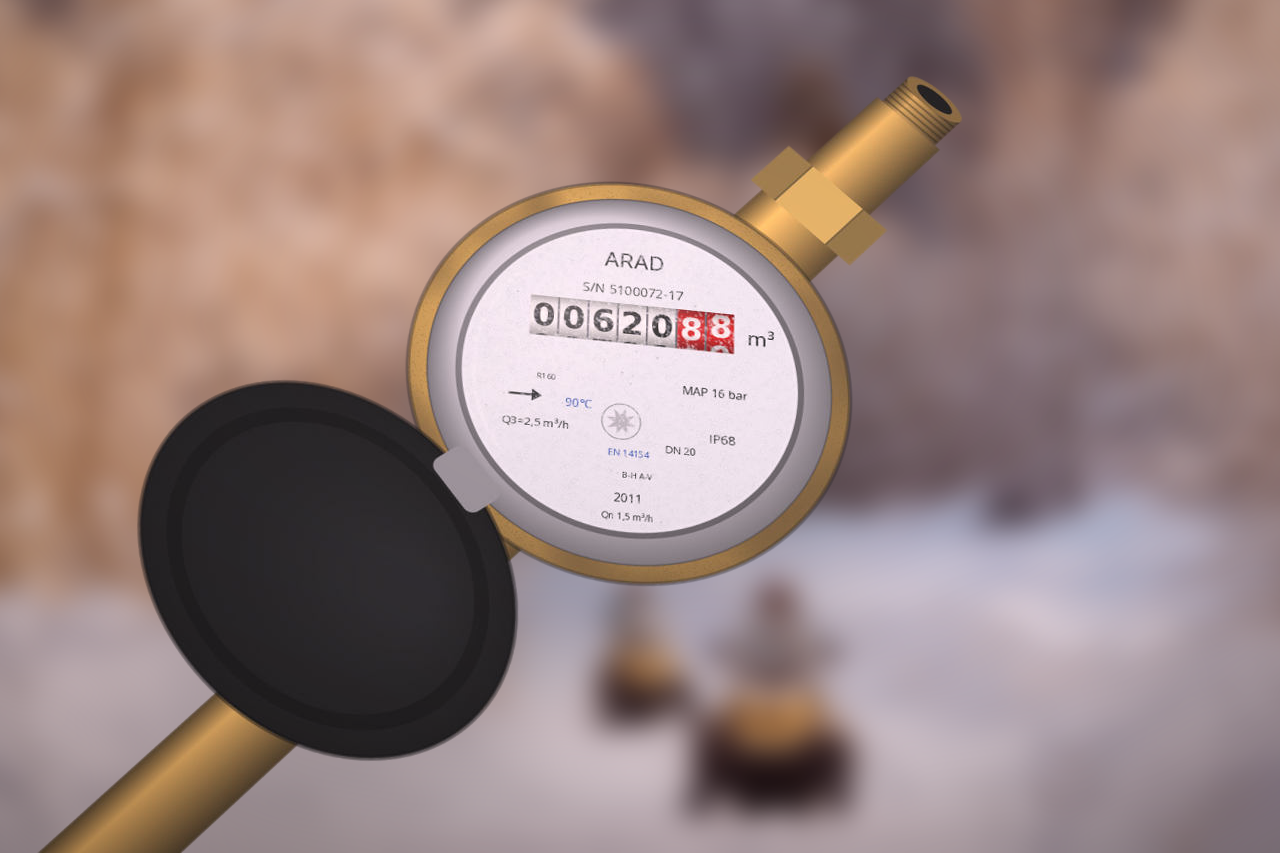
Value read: value=620.88 unit=m³
